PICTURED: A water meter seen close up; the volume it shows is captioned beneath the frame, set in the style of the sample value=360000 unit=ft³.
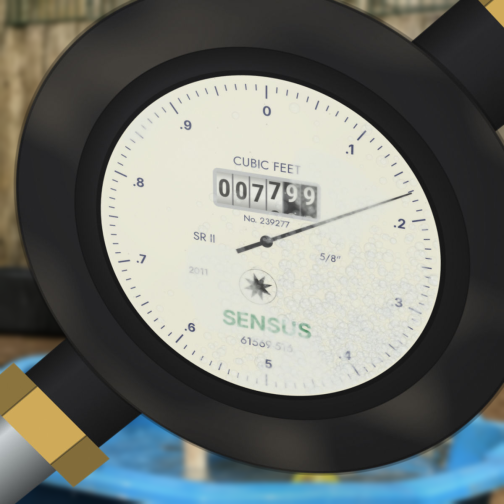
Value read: value=7799.17 unit=ft³
